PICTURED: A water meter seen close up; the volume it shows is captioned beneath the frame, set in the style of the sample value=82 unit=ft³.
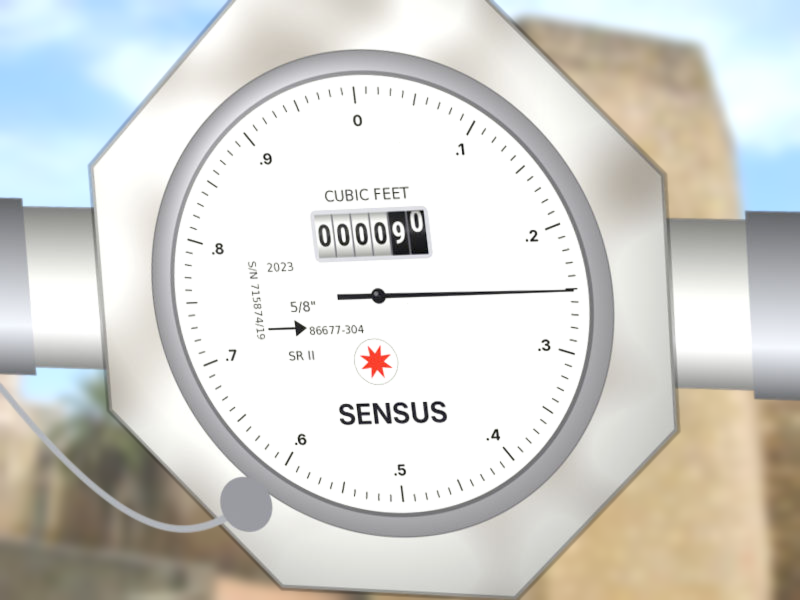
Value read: value=90.25 unit=ft³
